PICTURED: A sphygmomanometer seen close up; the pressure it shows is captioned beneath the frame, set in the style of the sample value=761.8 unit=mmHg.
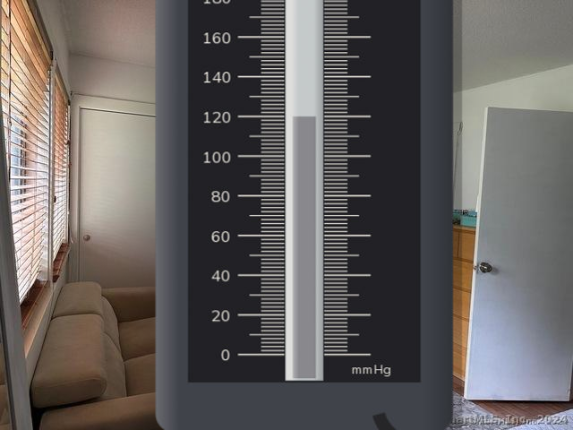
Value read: value=120 unit=mmHg
